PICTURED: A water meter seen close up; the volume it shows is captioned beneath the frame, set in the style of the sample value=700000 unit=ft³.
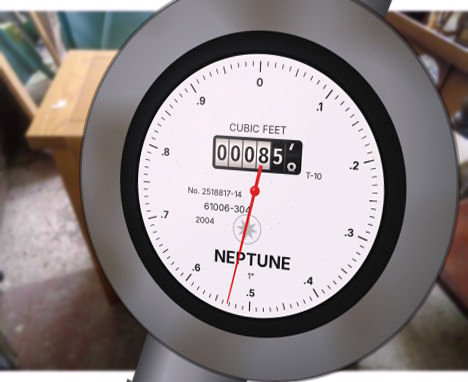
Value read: value=857.53 unit=ft³
